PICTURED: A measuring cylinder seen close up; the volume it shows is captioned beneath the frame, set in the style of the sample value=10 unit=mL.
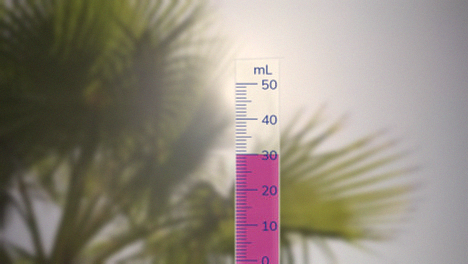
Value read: value=30 unit=mL
